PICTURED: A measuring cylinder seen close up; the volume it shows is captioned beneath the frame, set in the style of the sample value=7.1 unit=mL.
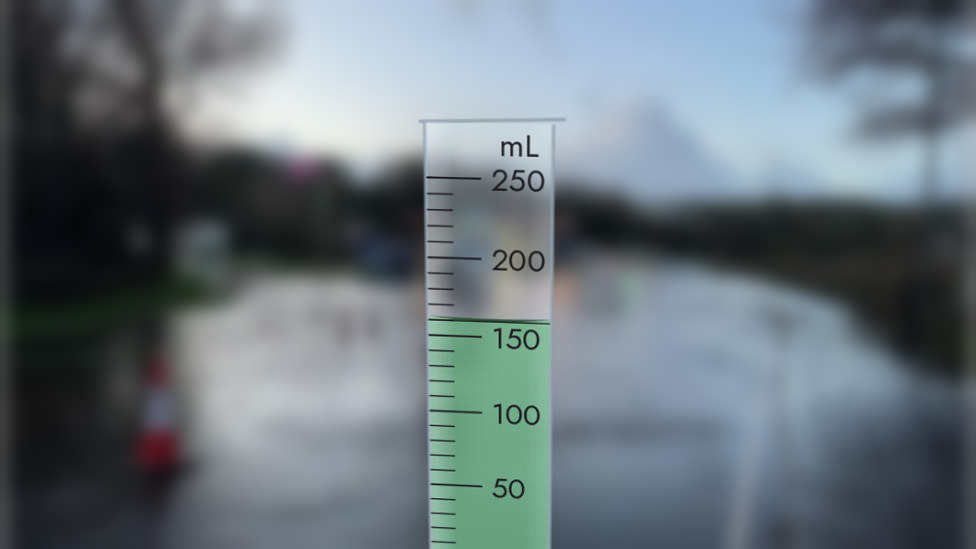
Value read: value=160 unit=mL
